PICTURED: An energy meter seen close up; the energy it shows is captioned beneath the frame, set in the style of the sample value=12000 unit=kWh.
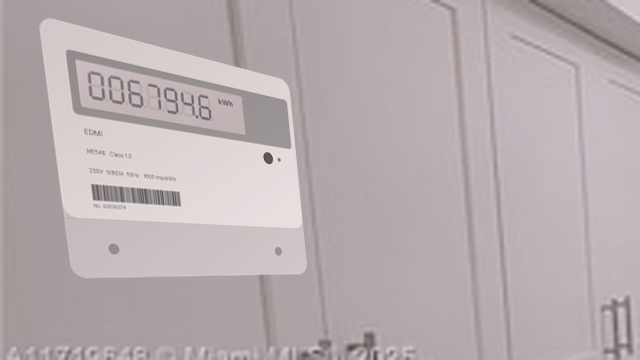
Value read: value=6794.6 unit=kWh
